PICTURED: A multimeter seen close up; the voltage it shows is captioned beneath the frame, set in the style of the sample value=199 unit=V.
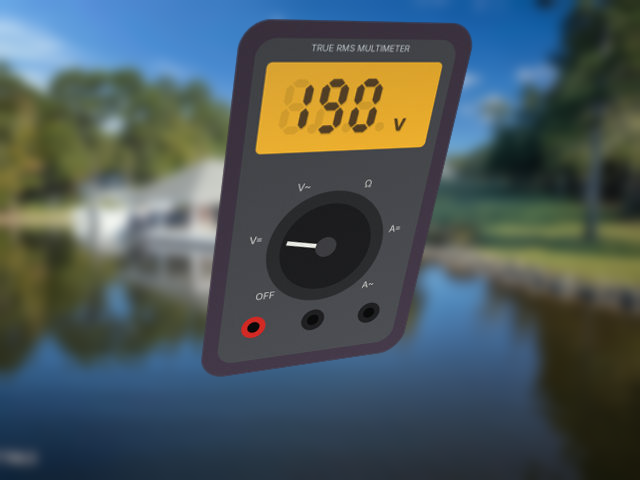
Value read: value=190 unit=V
